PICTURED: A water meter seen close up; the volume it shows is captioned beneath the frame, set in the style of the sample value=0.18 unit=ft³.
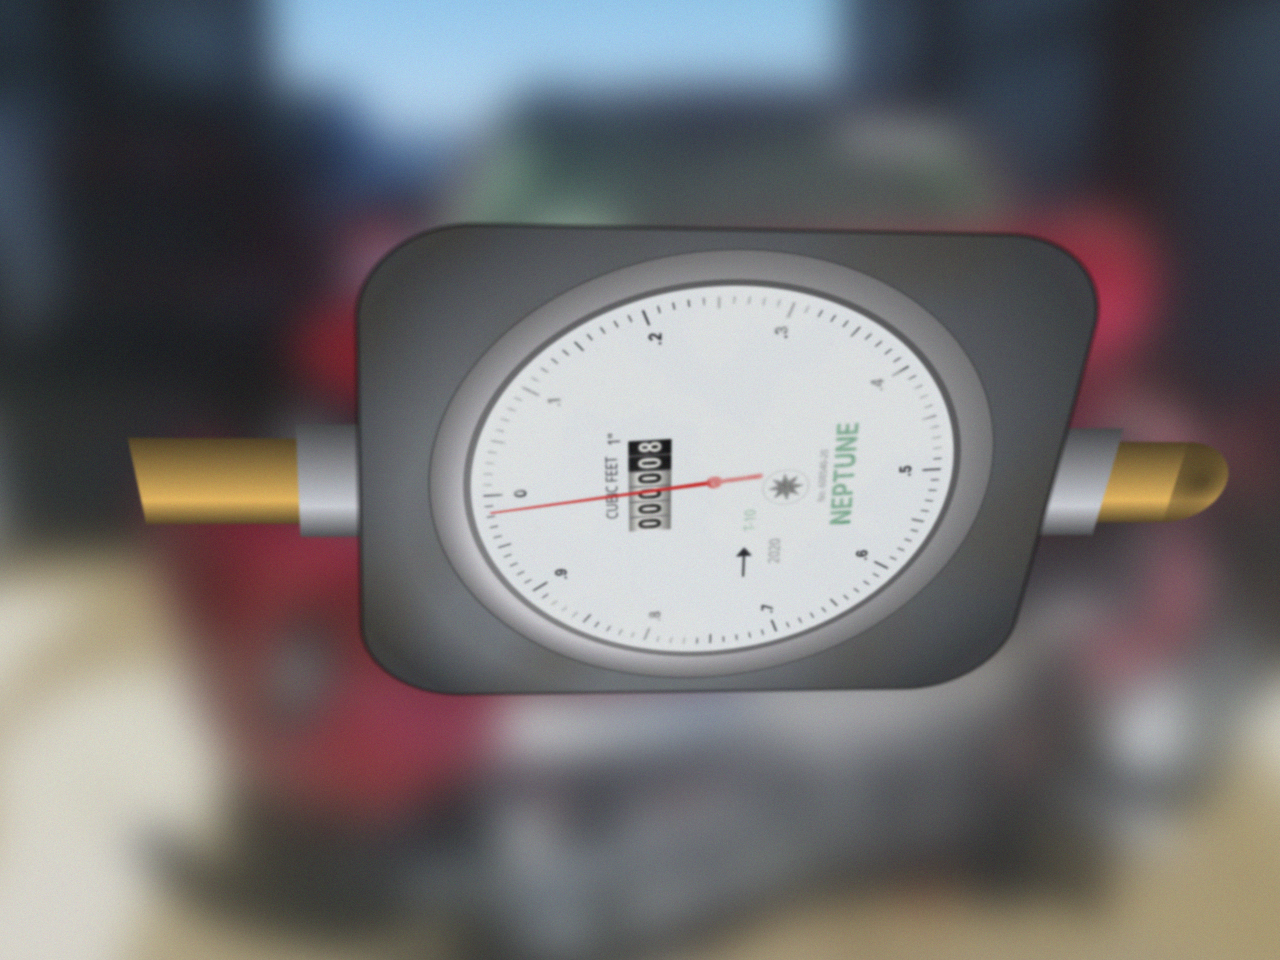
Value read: value=7.98 unit=ft³
